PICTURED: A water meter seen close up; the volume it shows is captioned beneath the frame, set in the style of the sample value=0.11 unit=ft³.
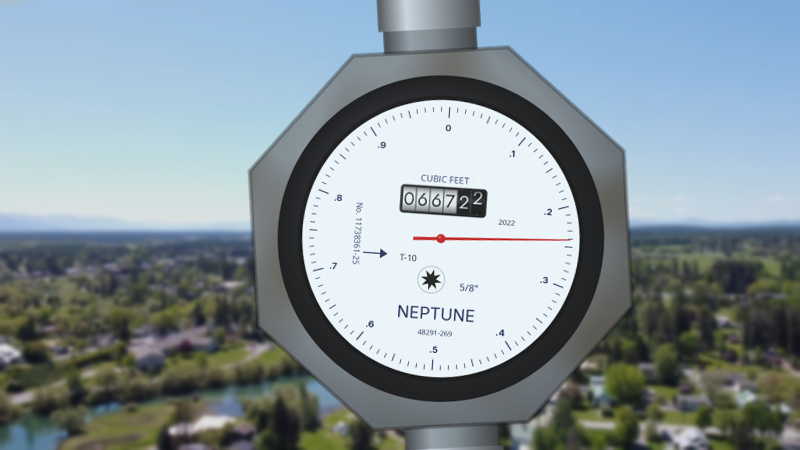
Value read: value=66722.24 unit=ft³
